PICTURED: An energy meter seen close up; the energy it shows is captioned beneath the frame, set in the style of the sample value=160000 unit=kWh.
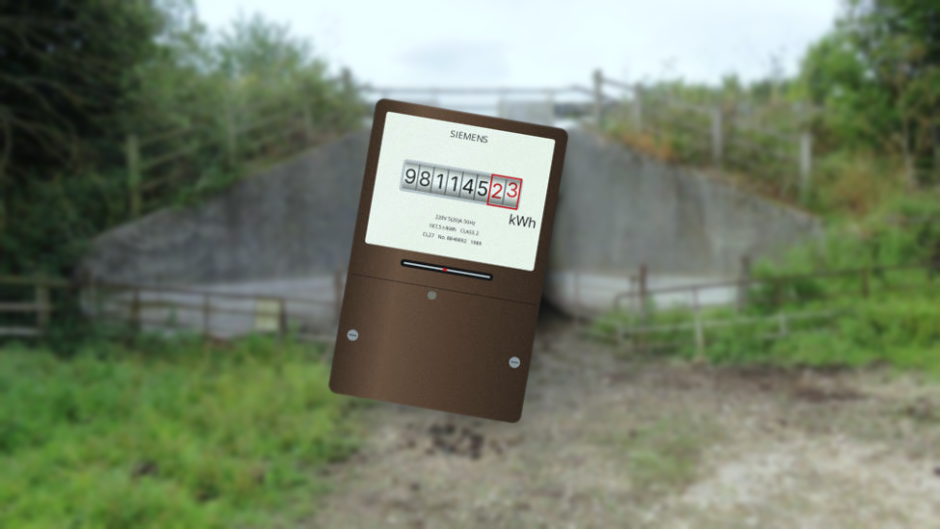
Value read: value=981145.23 unit=kWh
